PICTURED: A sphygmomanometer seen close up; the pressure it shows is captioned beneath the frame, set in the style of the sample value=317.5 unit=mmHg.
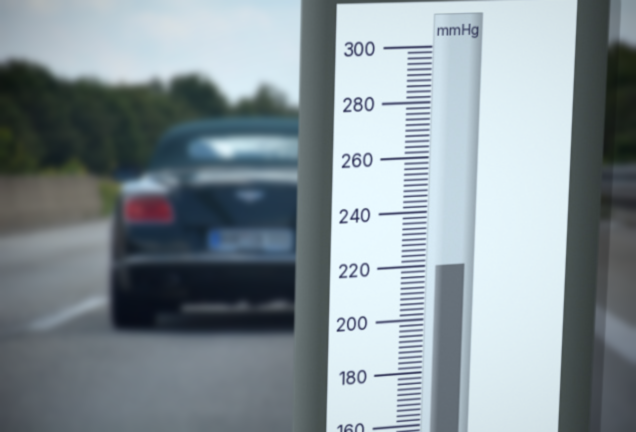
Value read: value=220 unit=mmHg
